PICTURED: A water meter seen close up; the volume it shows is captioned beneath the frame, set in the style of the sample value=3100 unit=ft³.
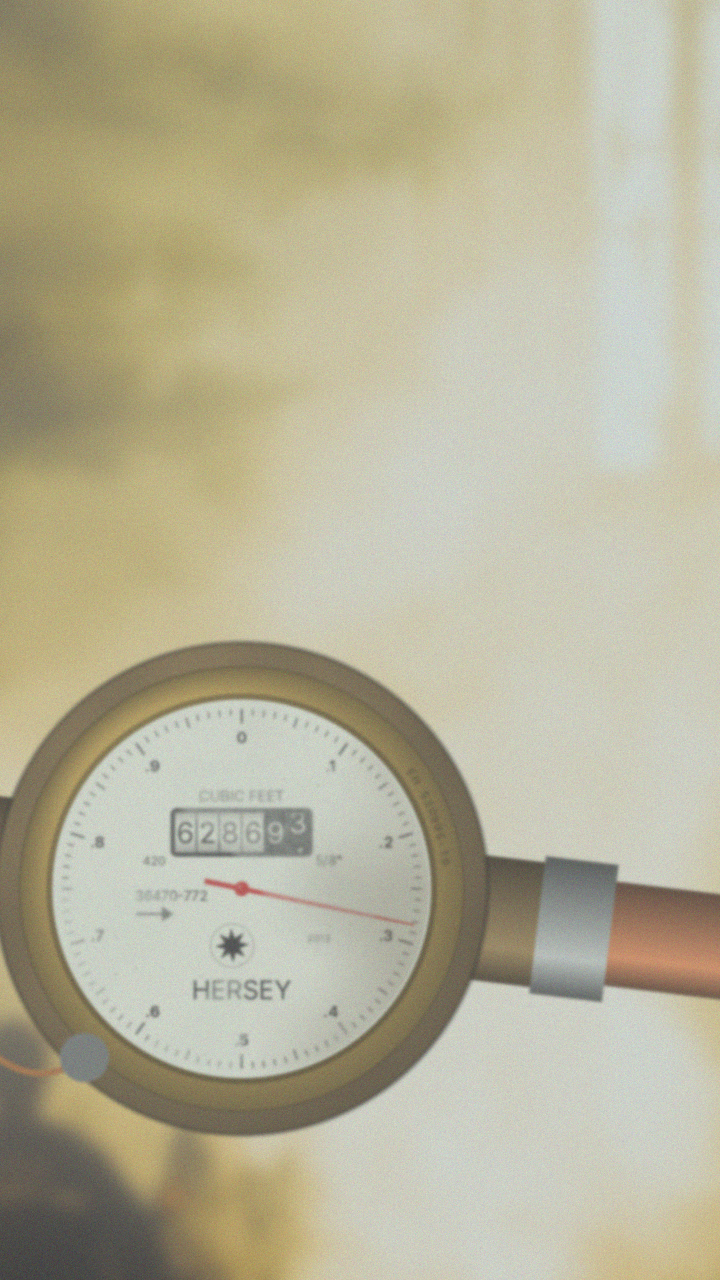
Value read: value=628693.28 unit=ft³
